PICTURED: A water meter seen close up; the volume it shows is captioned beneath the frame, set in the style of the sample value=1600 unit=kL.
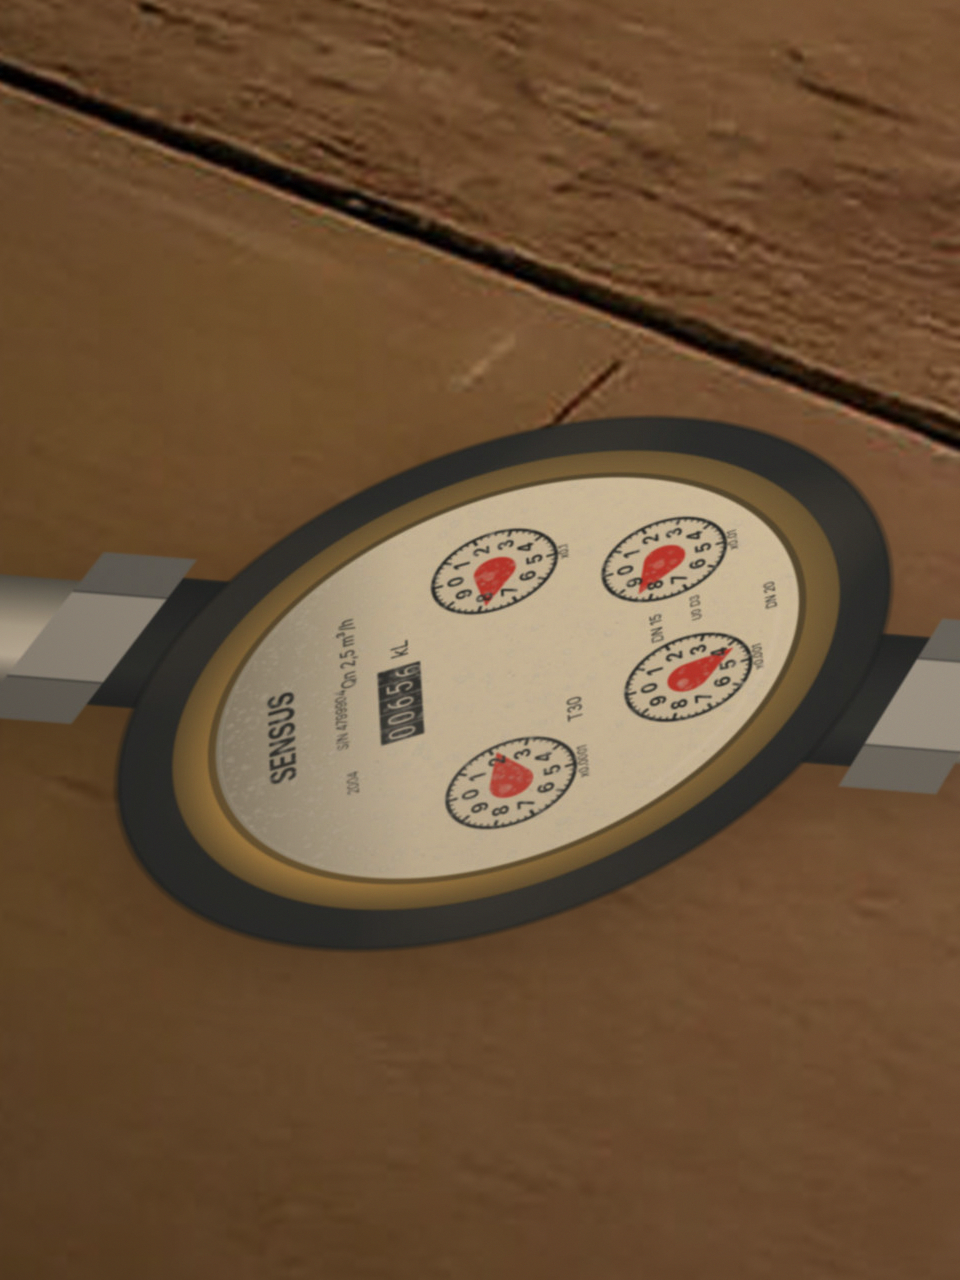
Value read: value=655.7842 unit=kL
